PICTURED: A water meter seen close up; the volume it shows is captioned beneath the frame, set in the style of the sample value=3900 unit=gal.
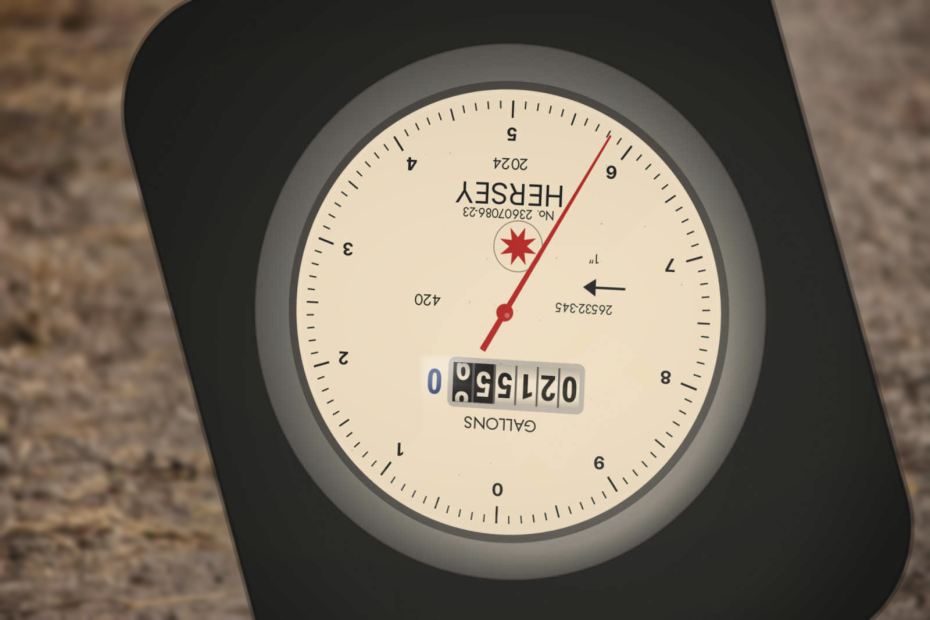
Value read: value=215585.8 unit=gal
